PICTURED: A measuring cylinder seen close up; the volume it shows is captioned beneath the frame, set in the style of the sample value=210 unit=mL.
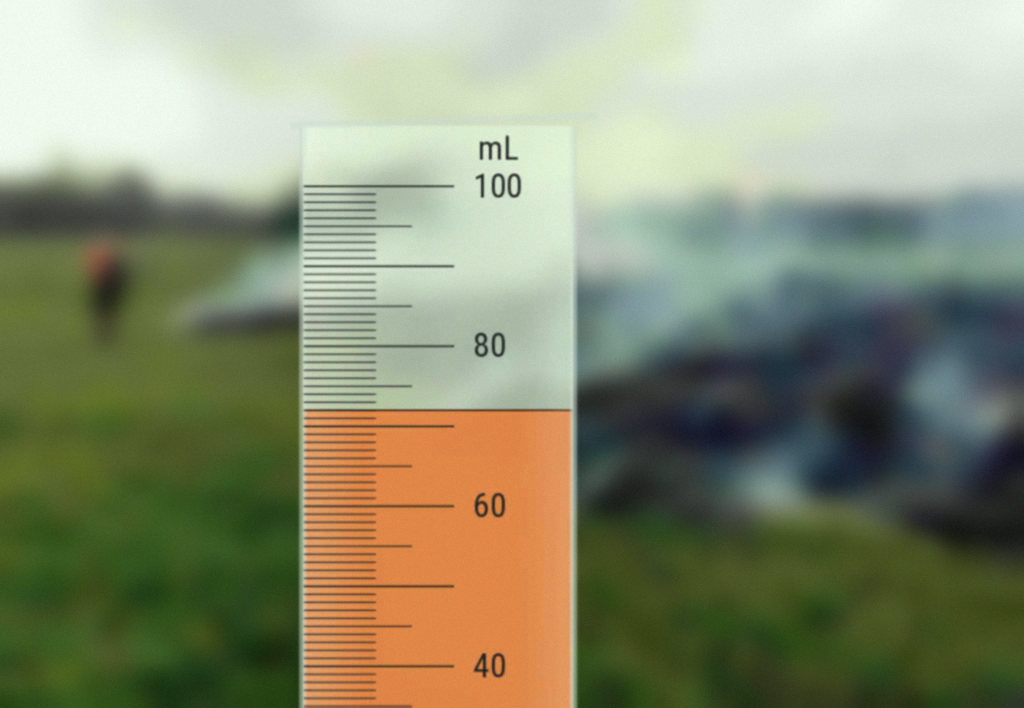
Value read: value=72 unit=mL
